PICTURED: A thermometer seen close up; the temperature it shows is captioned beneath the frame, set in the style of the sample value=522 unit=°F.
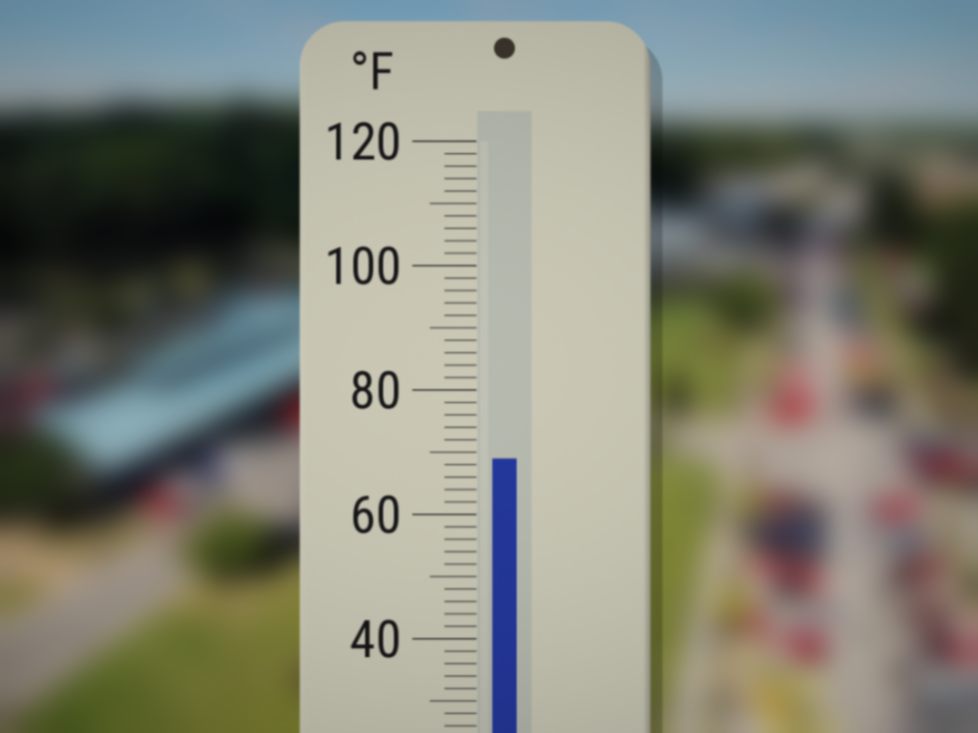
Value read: value=69 unit=°F
